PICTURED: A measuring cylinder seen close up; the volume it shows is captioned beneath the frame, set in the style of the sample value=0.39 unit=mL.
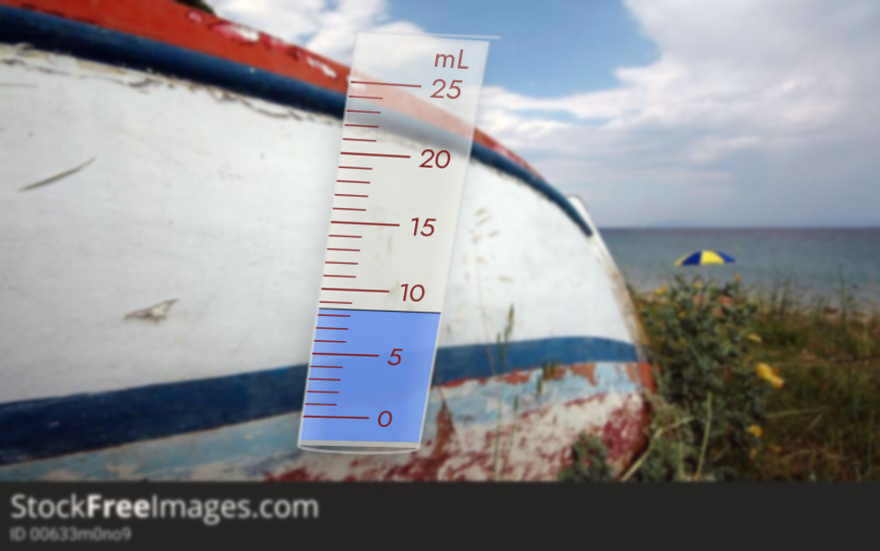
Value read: value=8.5 unit=mL
